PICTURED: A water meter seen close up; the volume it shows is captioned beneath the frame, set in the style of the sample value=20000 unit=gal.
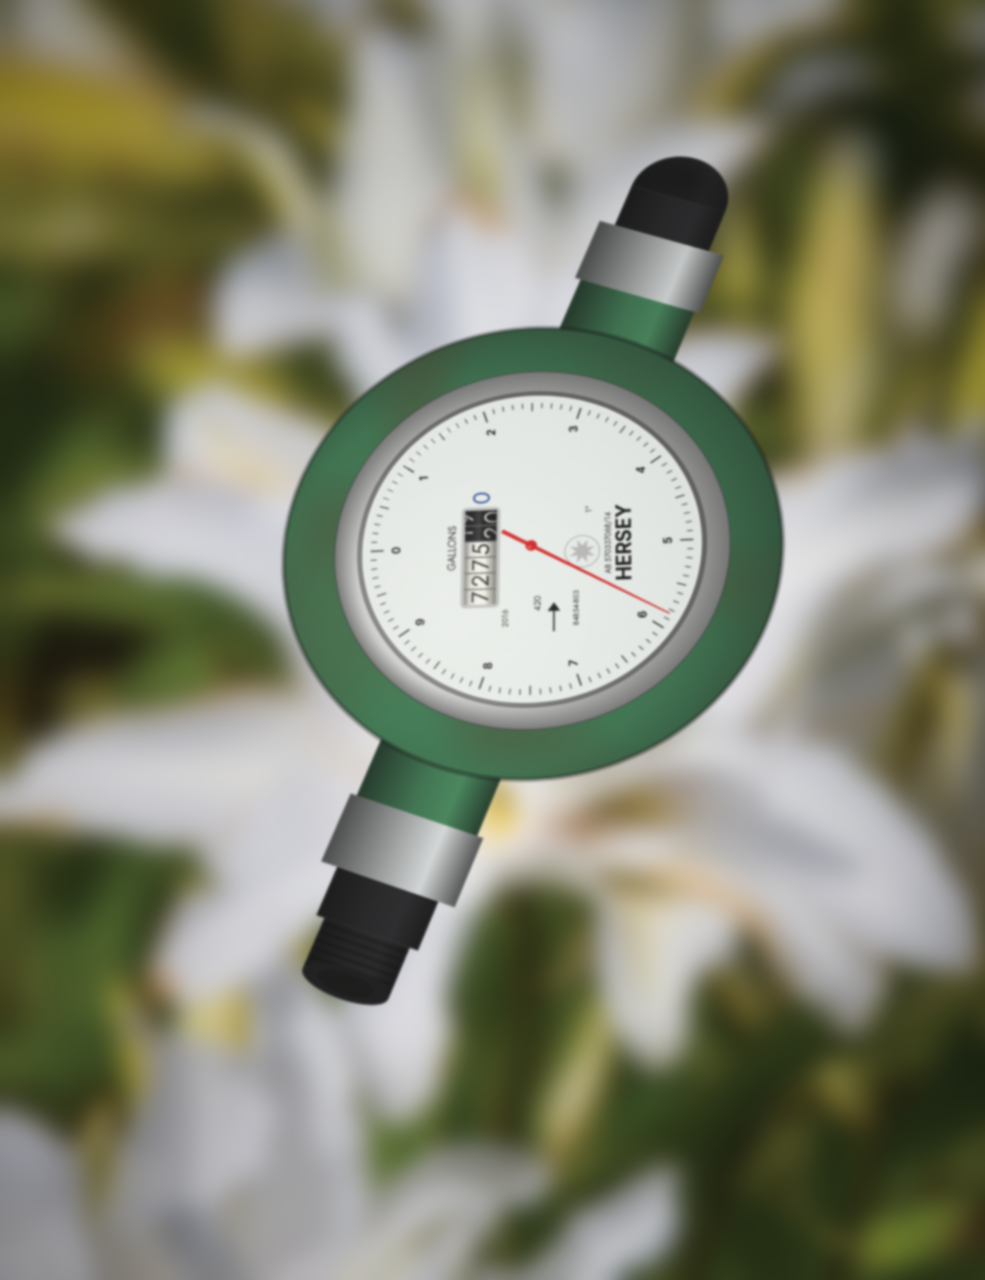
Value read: value=7275195.8 unit=gal
